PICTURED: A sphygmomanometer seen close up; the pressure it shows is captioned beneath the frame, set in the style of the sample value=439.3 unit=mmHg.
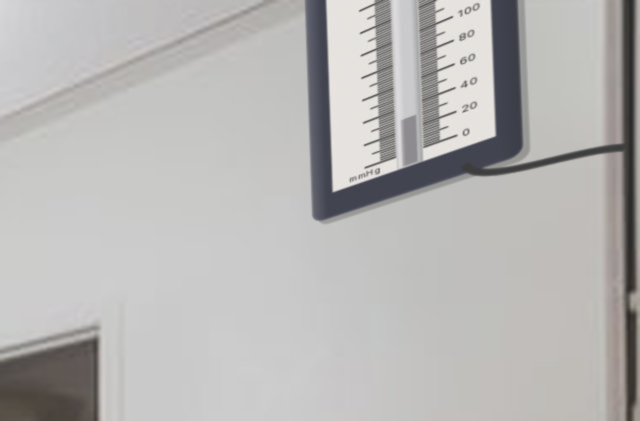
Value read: value=30 unit=mmHg
